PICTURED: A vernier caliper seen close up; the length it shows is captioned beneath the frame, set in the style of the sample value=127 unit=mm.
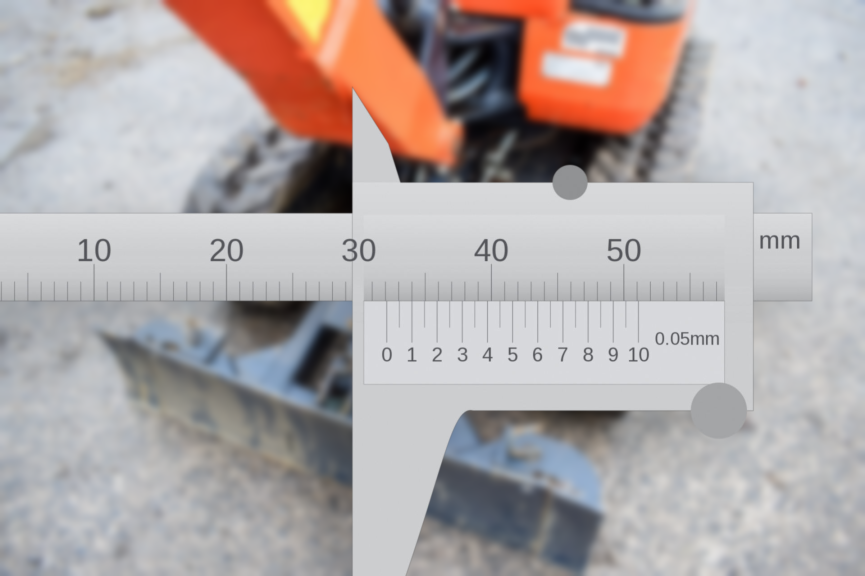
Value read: value=32.1 unit=mm
